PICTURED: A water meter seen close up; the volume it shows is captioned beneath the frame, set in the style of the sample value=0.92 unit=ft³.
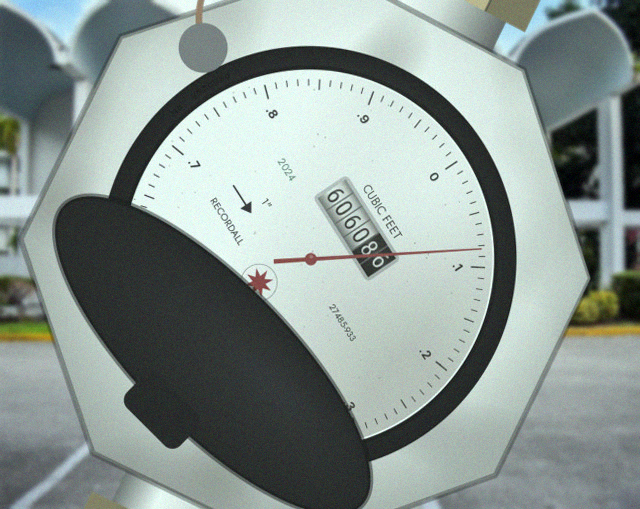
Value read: value=606086.08 unit=ft³
